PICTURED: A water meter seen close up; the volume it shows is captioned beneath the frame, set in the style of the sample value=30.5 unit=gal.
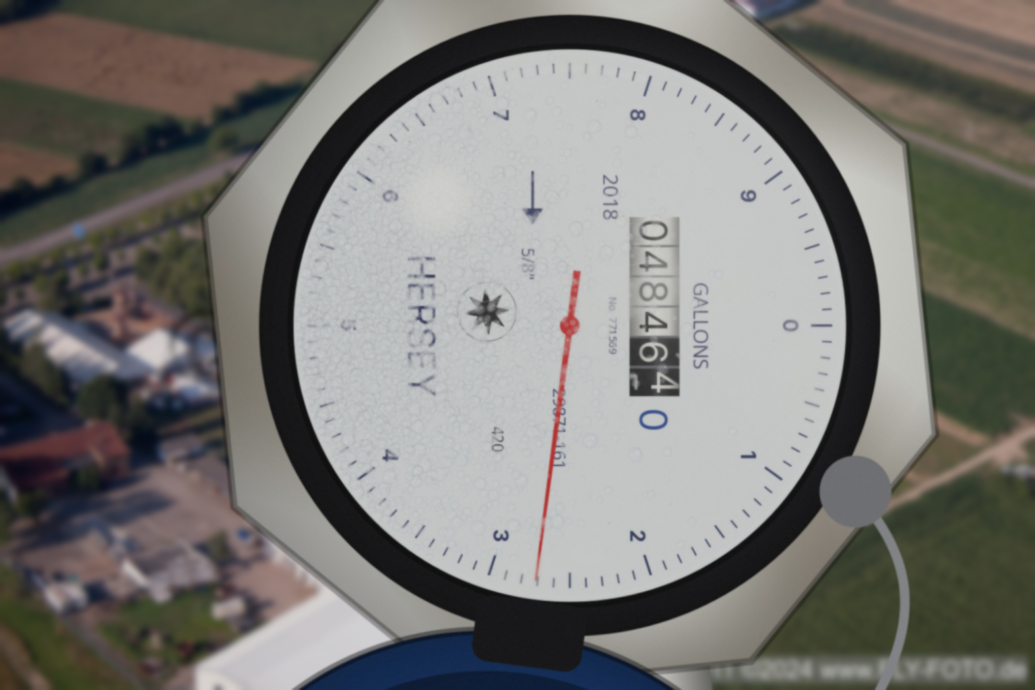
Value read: value=484642.7 unit=gal
